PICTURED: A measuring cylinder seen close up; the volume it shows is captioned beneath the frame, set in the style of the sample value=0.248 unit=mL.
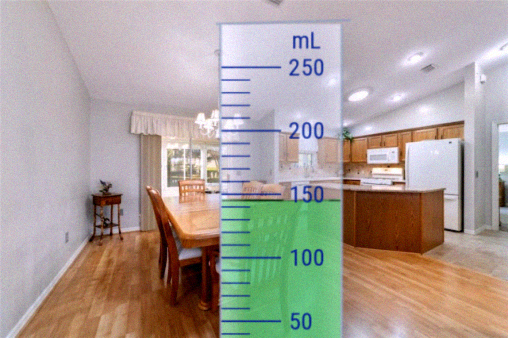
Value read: value=145 unit=mL
